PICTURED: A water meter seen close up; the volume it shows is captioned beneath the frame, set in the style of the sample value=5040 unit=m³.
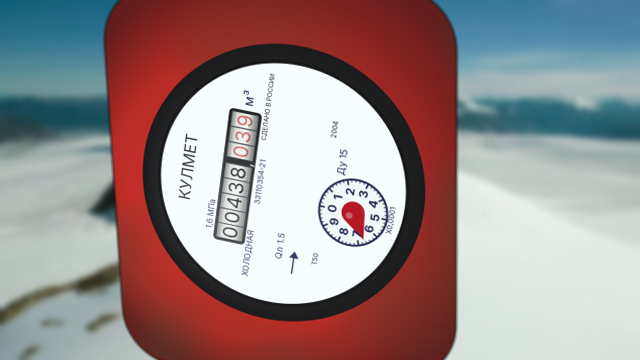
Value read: value=438.0396 unit=m³
